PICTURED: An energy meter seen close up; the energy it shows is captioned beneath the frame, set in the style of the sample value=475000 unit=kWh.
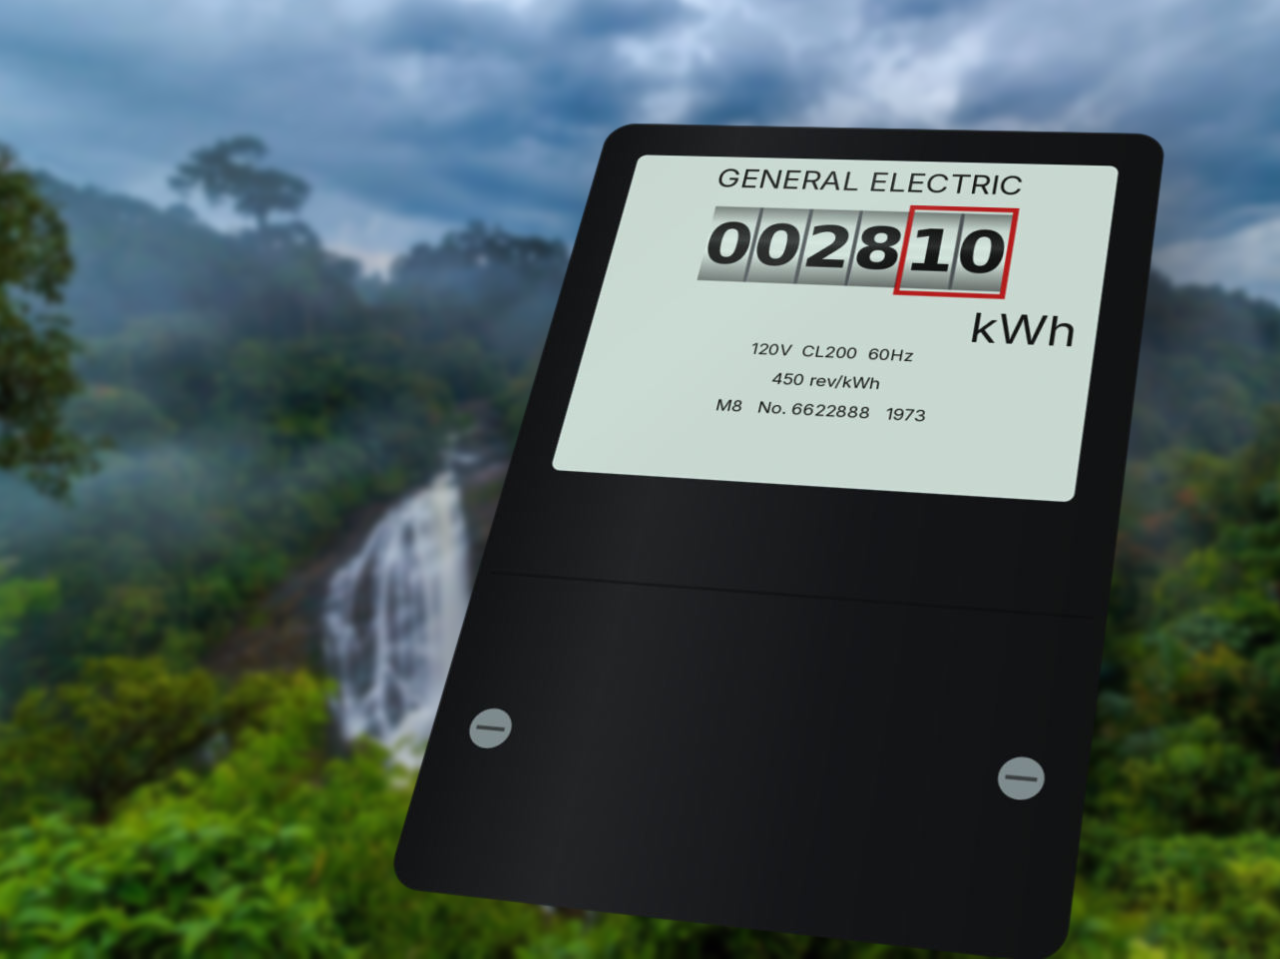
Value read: value=28.10 unit=kWh
